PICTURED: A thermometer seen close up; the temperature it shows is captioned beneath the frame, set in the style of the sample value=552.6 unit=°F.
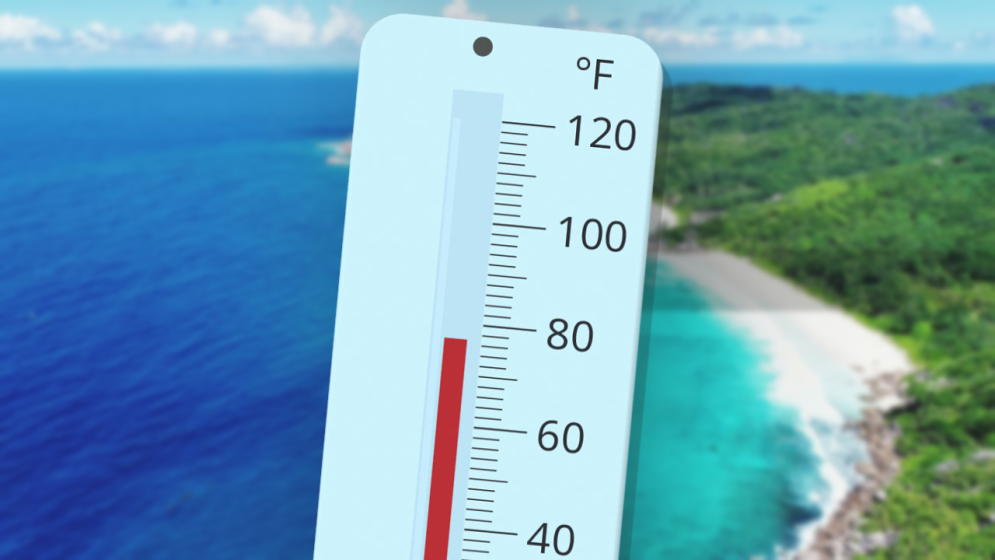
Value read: value=77 unit=°F
